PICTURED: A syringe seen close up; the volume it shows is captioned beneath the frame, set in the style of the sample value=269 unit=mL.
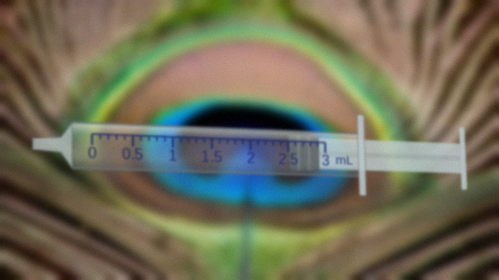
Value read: value=2.5 unit=mL
